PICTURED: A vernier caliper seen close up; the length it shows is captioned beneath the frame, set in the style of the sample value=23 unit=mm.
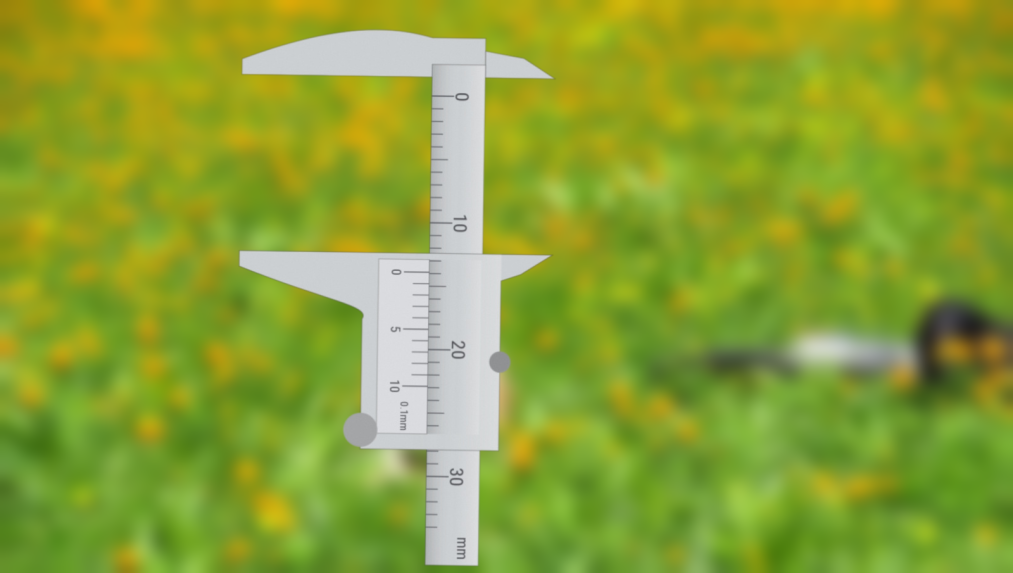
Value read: value=13.9 unit=mm
